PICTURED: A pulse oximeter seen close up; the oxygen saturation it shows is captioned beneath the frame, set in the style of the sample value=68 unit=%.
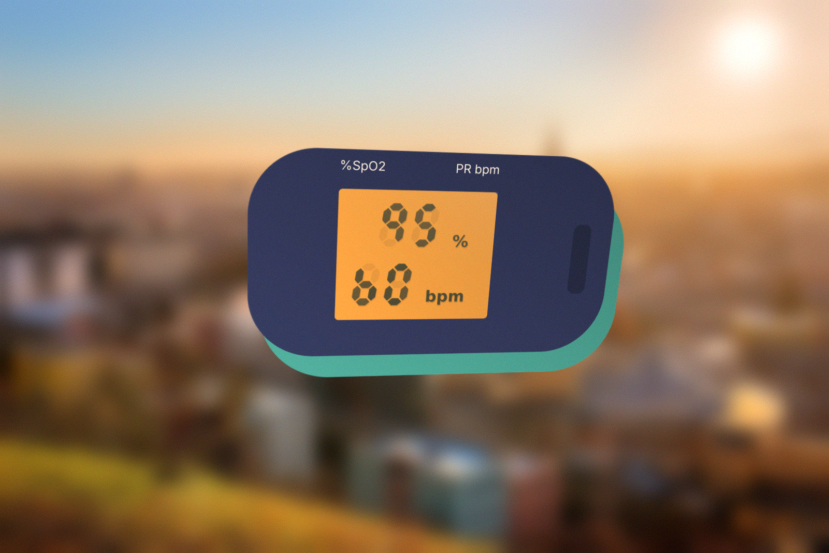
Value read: value=95 unit=%
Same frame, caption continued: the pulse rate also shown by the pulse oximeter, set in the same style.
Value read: value=60 unit=bpm
